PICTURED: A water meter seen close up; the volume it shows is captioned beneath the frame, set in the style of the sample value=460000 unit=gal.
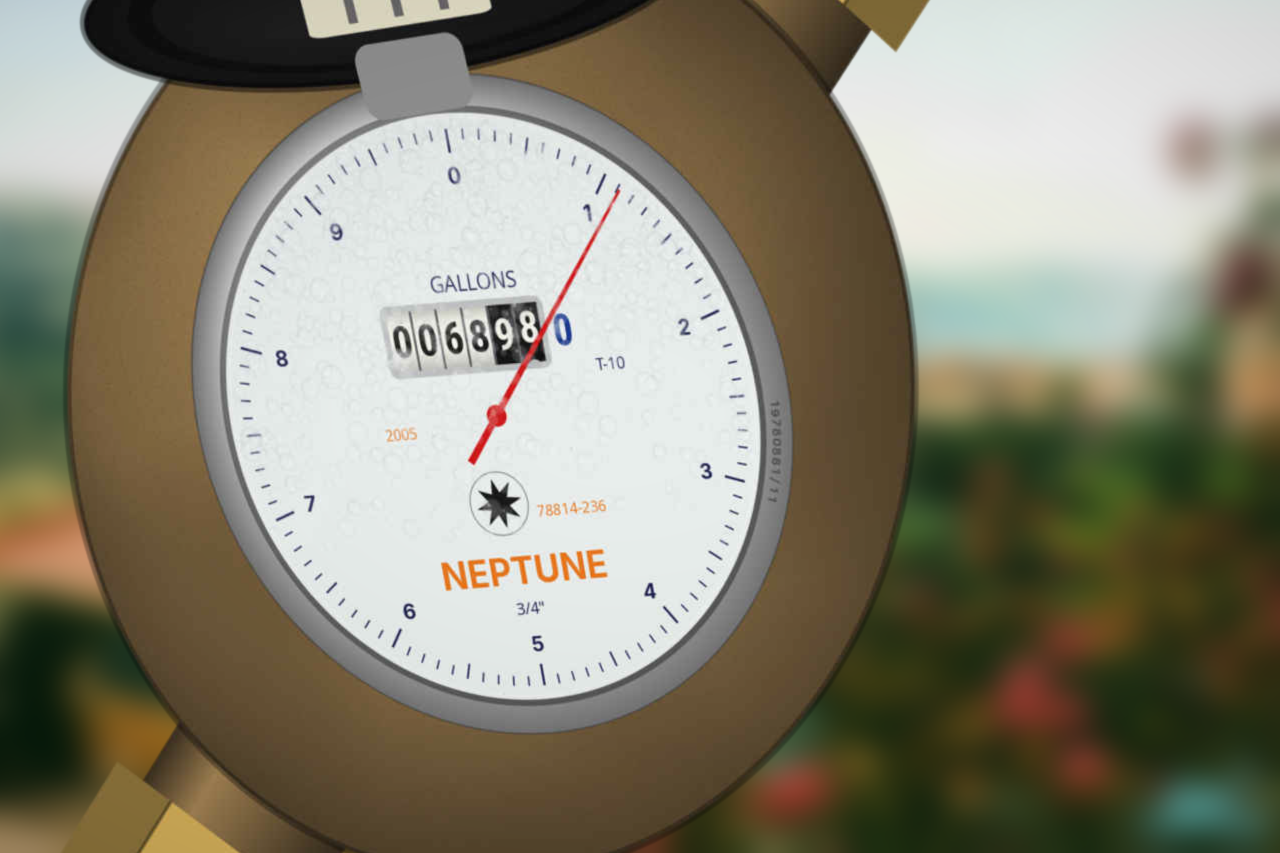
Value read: value=68981.1 unit=gal
